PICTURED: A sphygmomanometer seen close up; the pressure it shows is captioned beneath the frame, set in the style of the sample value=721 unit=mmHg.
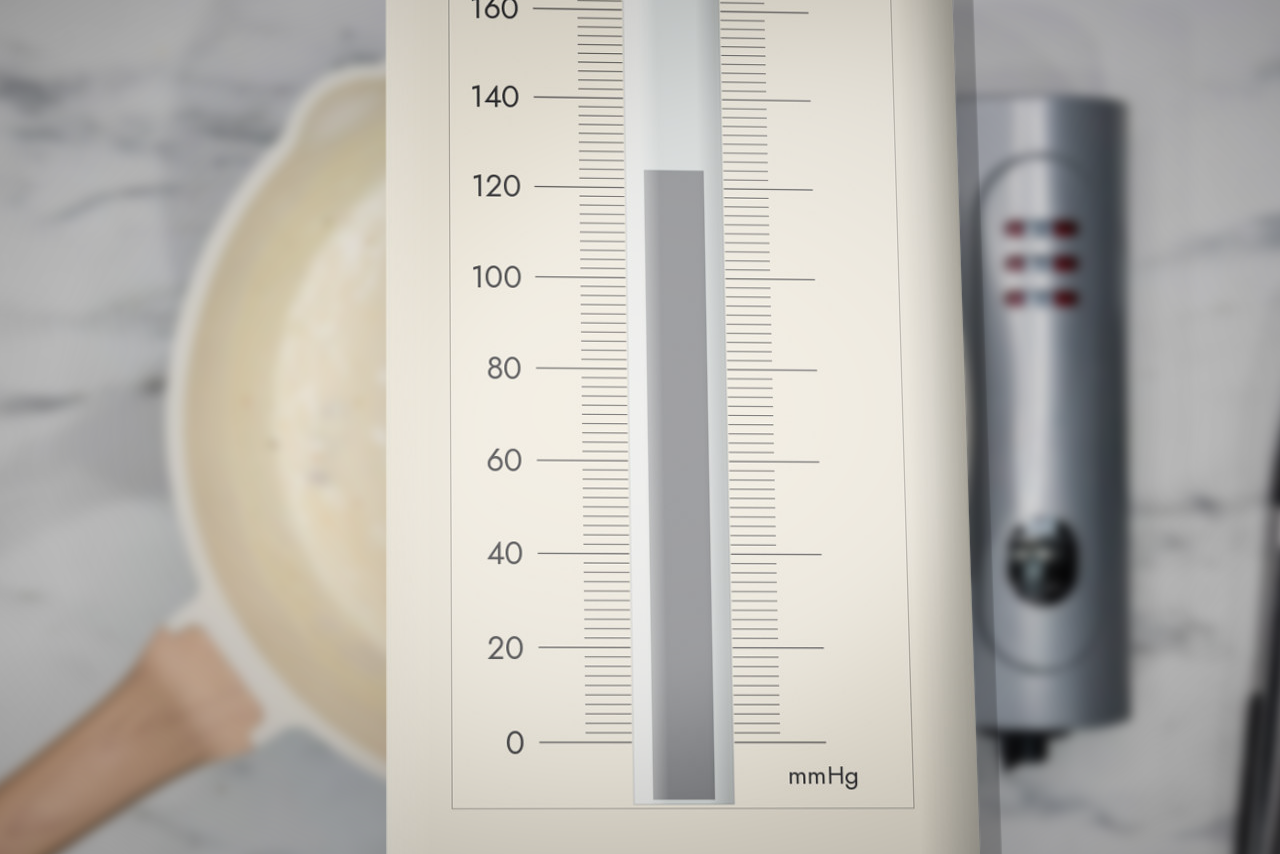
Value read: value=124 unit=mmHg
